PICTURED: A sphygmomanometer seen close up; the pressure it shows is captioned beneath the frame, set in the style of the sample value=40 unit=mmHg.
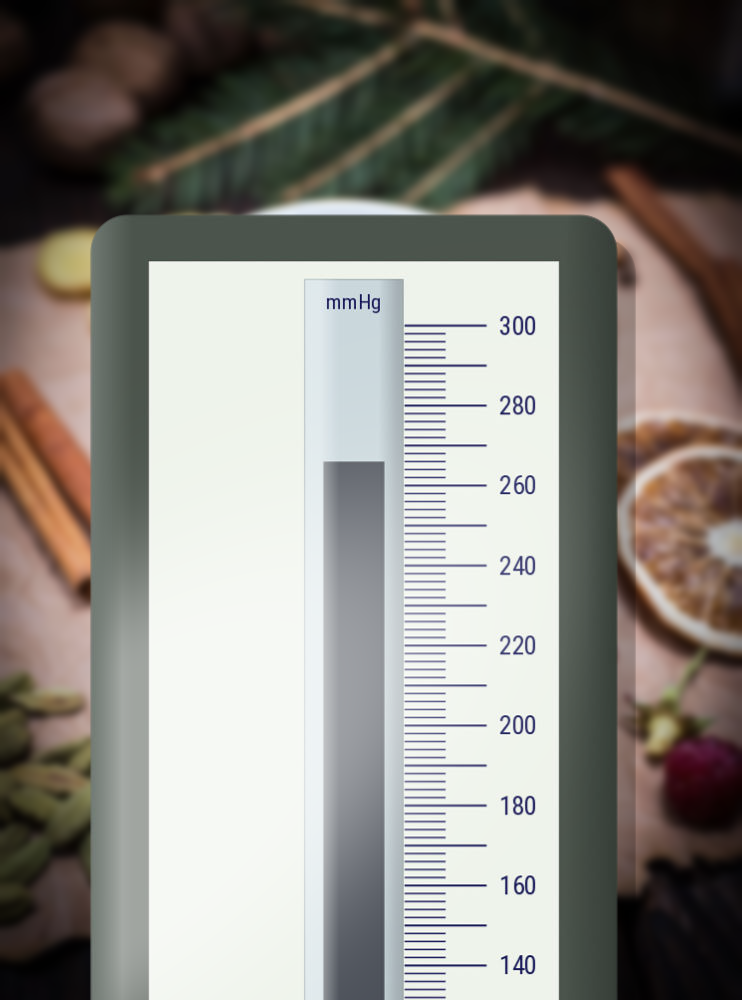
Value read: value=266 unit=mmHg
